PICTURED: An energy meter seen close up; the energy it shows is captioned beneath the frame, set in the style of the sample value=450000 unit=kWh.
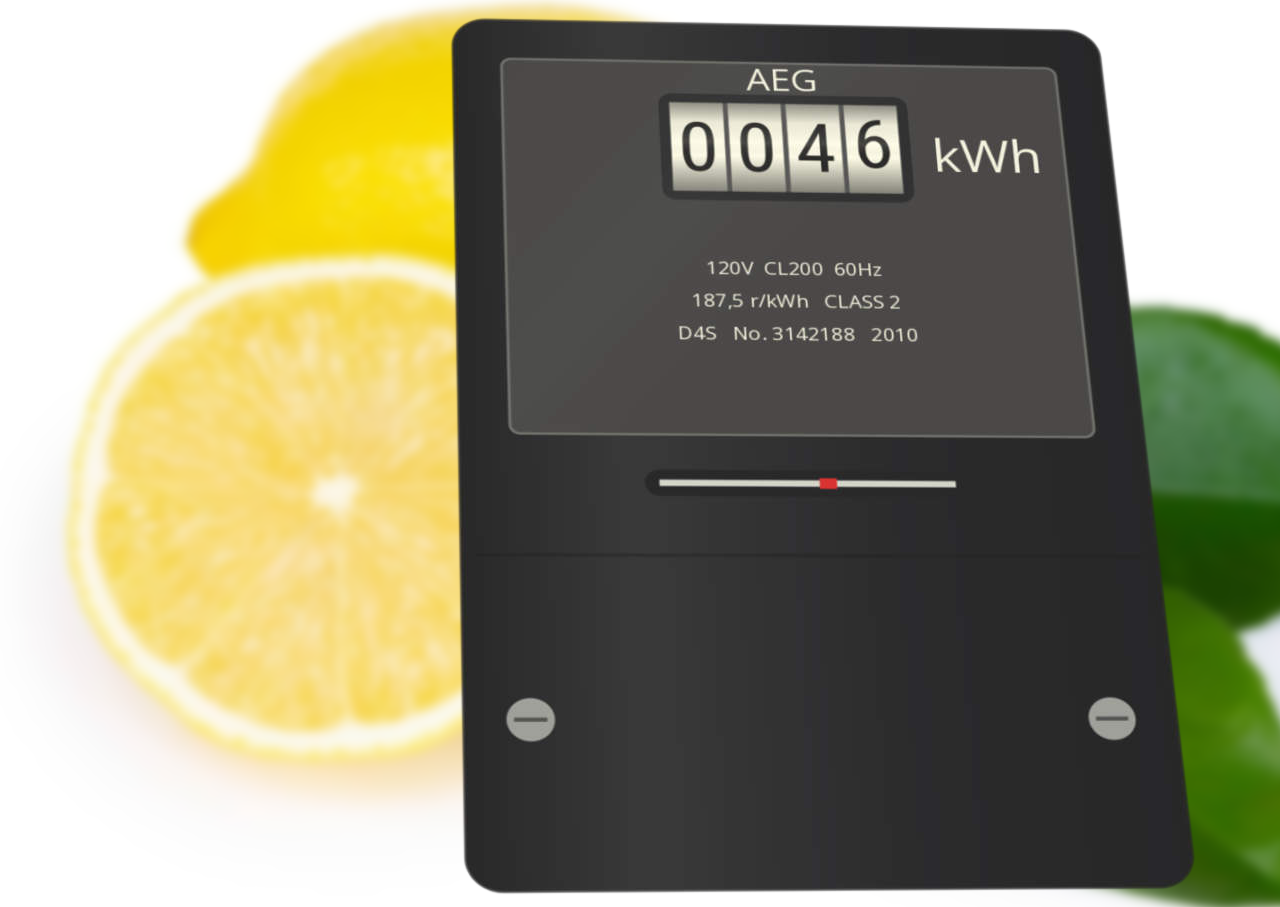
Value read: value=46 unit=kWh
